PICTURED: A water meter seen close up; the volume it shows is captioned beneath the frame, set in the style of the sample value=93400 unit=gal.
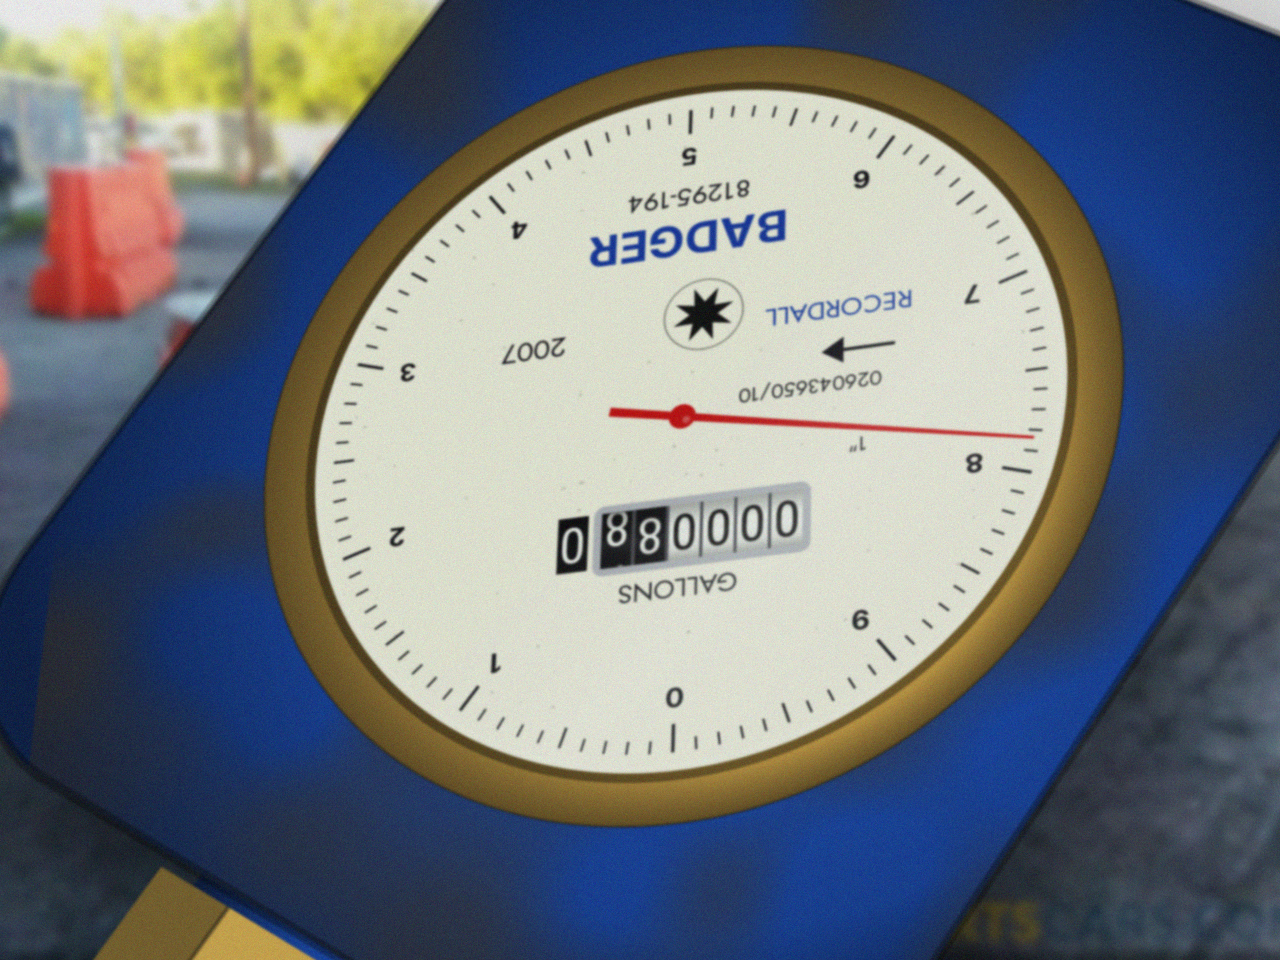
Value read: value=877.8 unit=gal
